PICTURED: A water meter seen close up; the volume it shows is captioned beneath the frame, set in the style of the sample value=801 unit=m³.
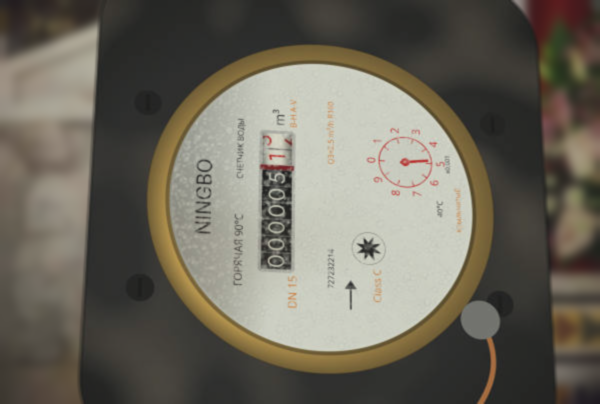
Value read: value=5.154 unit=m³
